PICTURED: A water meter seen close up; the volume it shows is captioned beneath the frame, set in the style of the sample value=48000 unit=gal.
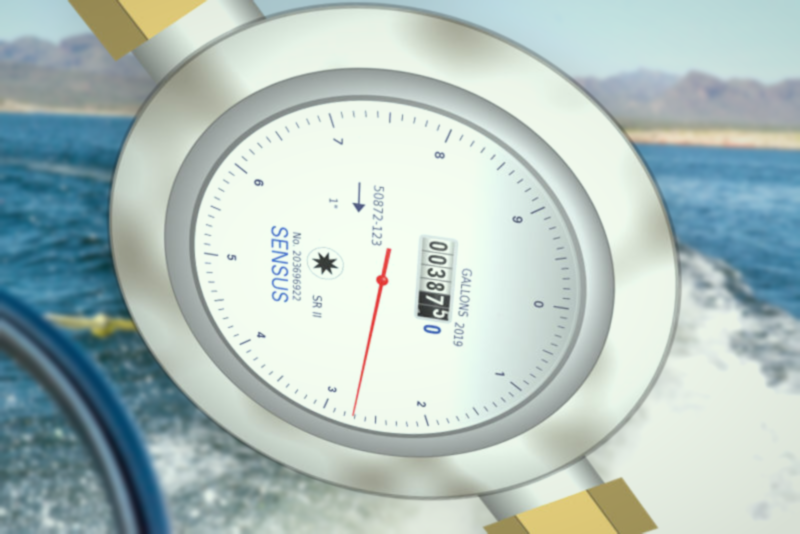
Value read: value=38752.7 unit=gal
